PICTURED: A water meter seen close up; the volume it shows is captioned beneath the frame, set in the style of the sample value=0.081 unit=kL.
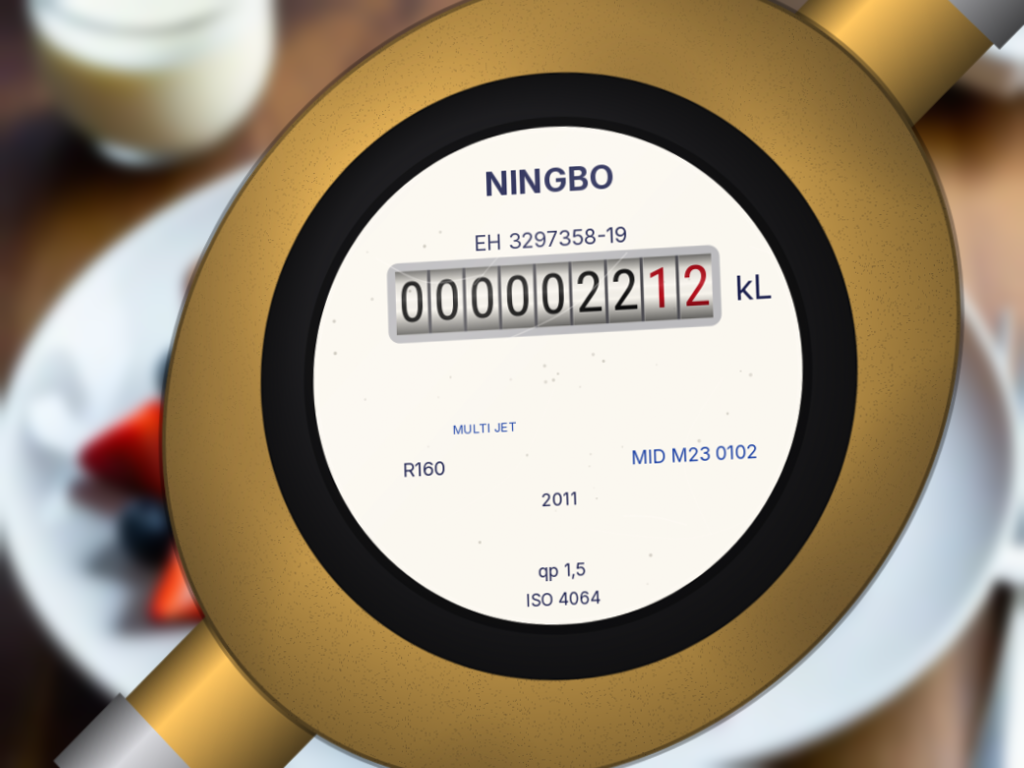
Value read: value=22.12 unit=kL
